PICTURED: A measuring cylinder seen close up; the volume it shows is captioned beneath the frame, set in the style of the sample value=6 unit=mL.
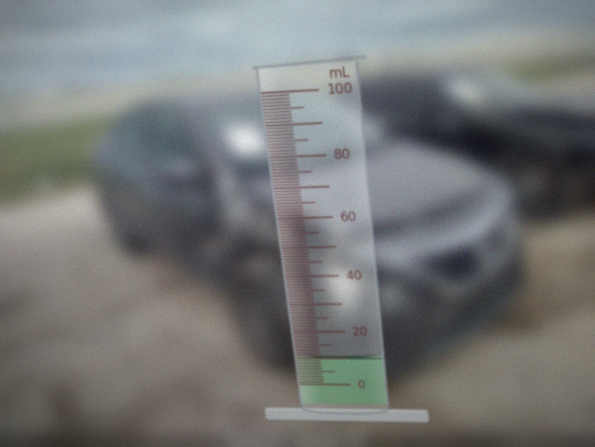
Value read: value=10 unit=mL
